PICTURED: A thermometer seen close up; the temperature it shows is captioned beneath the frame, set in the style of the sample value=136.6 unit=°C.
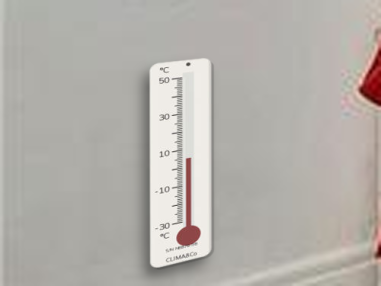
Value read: value=5 unit=°C
